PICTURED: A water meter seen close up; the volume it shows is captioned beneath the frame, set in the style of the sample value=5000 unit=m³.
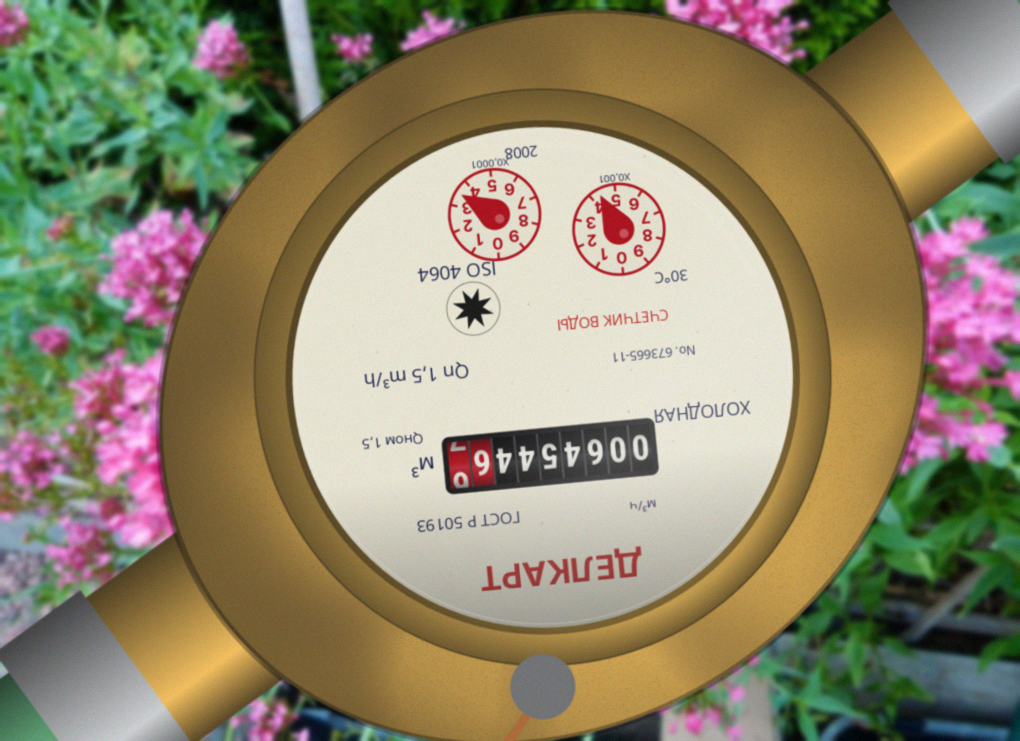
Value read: value=64544.6643 unit=m³
